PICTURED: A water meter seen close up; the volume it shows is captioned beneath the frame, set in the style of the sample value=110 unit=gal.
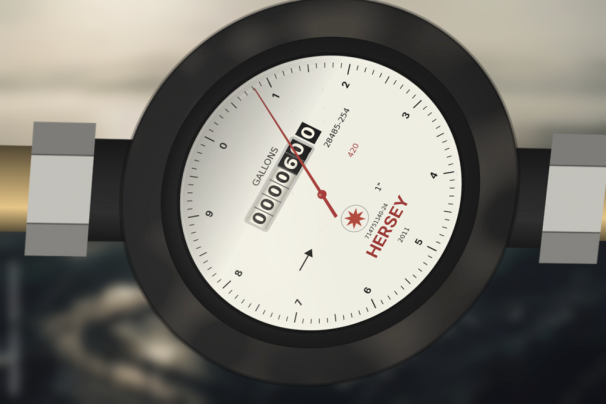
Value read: value=600.8 unit=gal
